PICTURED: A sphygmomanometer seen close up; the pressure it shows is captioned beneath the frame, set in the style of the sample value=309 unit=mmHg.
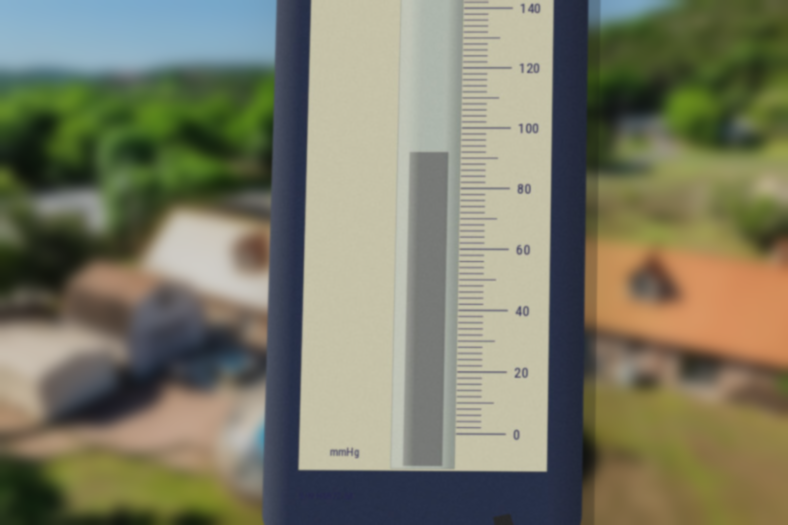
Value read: value=92 unit=mmHg
